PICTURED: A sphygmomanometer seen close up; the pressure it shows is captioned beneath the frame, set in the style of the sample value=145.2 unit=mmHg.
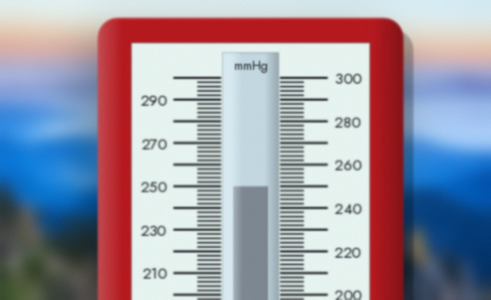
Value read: value=250 unit=mmHg
